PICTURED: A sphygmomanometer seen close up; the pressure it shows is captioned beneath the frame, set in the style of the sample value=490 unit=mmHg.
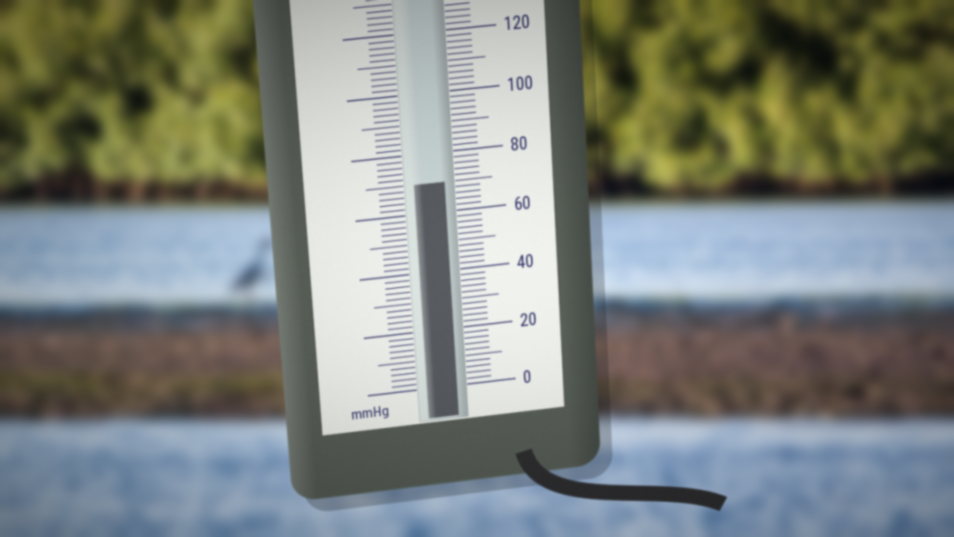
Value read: value=70 unit=mmHg
